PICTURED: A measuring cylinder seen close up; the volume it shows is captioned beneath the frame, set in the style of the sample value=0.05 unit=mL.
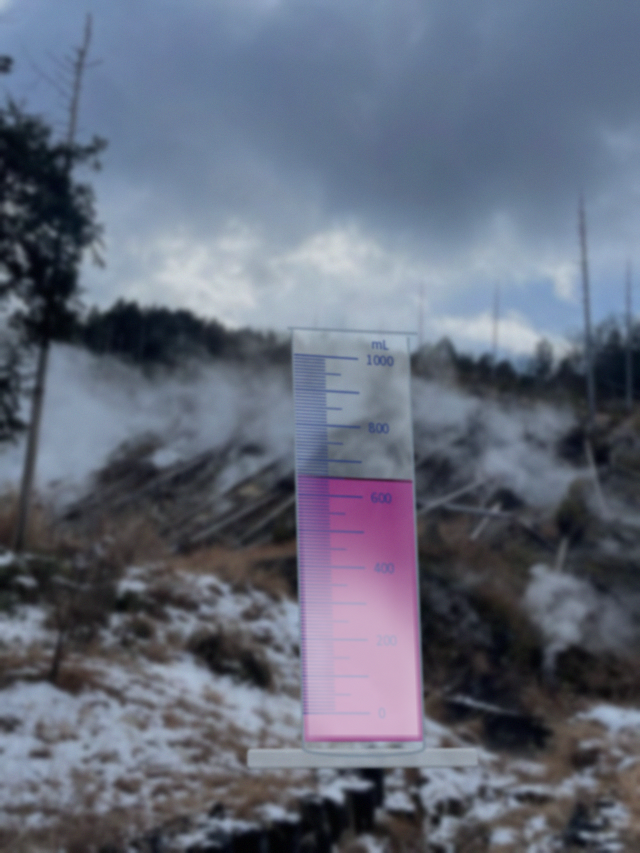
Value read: value=650 unit=mL
